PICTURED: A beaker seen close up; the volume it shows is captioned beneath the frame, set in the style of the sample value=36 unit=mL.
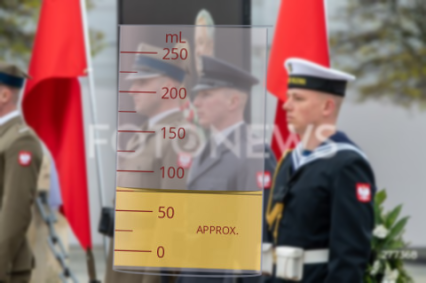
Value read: value=75 unit=mL
